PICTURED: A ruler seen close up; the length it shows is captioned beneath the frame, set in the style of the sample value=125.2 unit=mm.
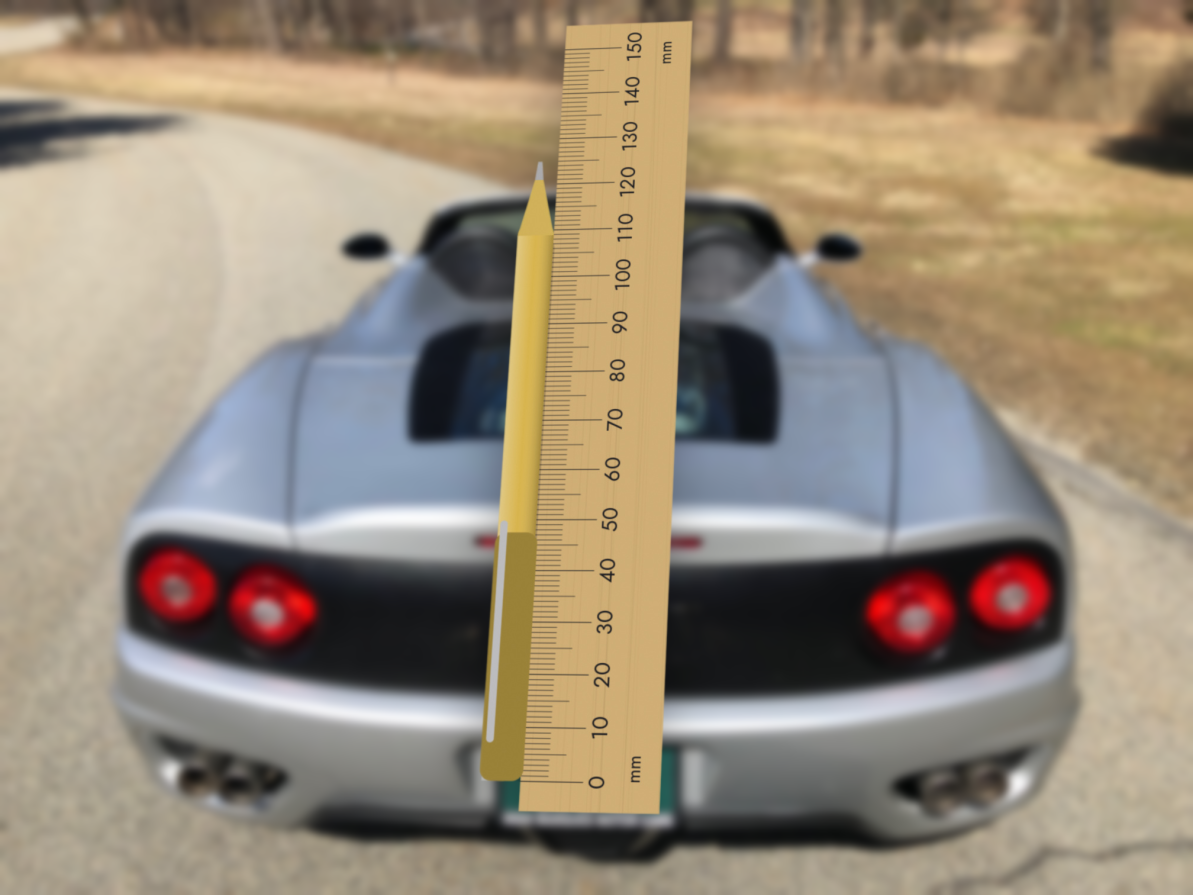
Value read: value=125 unit=mm
